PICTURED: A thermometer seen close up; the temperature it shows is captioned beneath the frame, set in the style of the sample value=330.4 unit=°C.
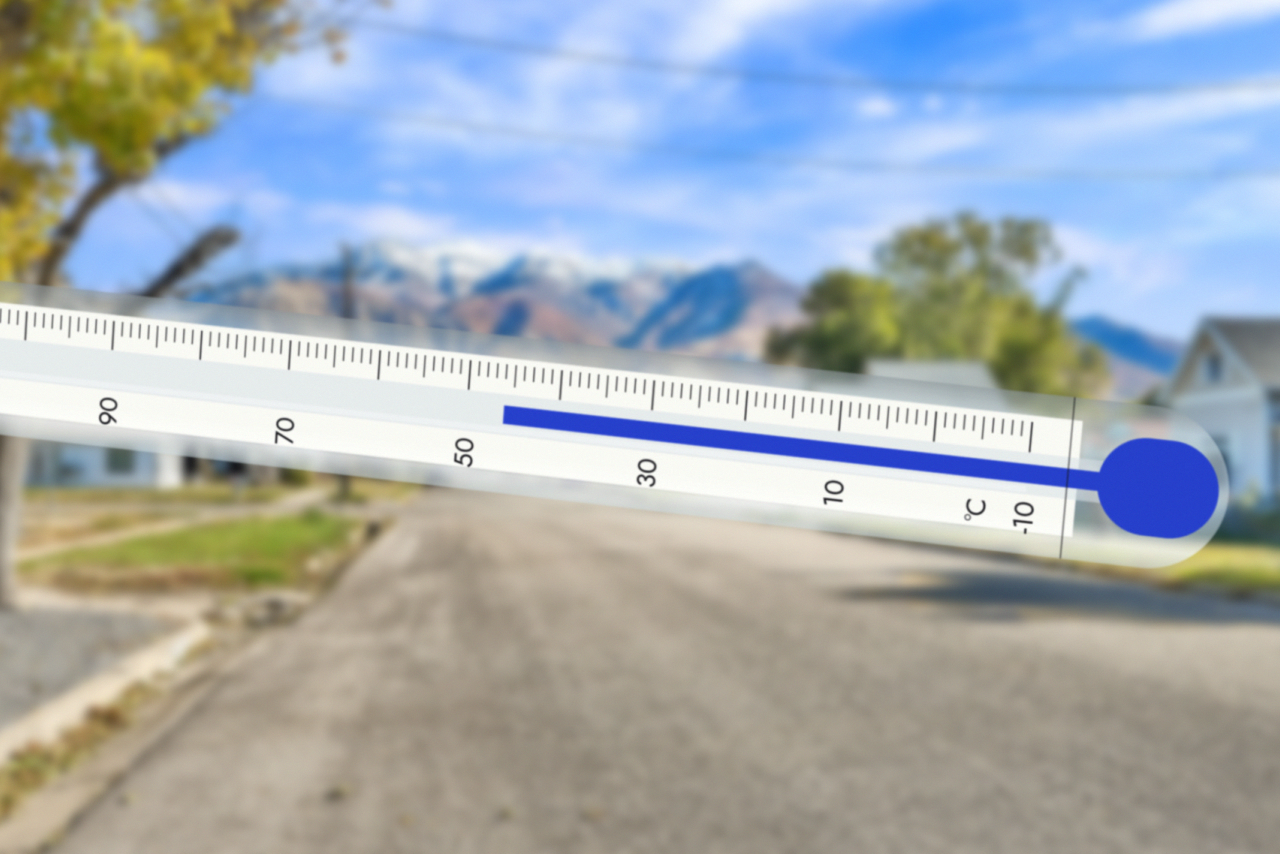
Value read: value=46 unit=°C
